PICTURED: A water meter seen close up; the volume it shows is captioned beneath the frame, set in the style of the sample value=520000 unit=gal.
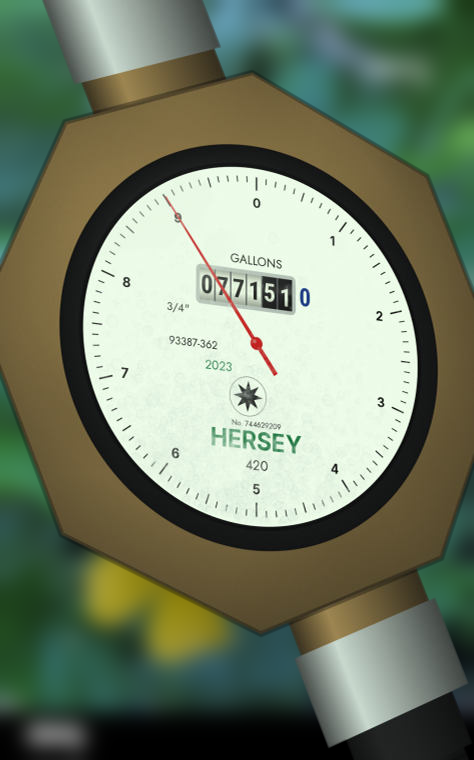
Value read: value=771509.0 unit=gal
